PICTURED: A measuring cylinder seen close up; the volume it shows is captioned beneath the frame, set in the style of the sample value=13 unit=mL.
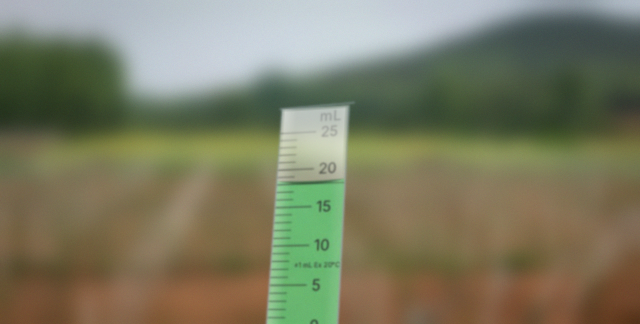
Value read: value=18 unit=mL
